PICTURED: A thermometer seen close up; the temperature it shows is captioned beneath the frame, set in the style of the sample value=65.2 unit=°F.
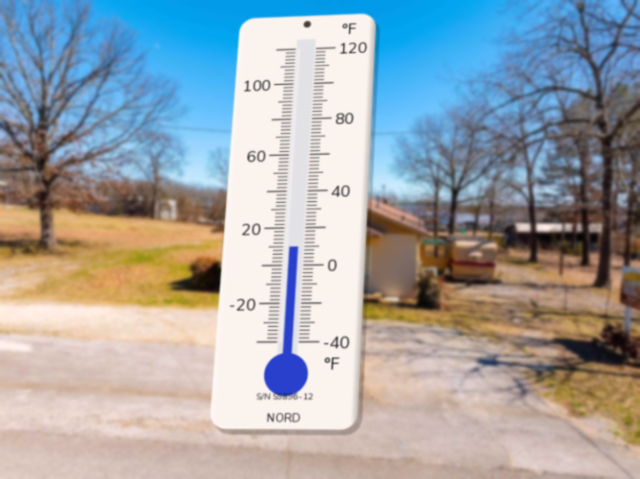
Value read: value=10 unit=°F
